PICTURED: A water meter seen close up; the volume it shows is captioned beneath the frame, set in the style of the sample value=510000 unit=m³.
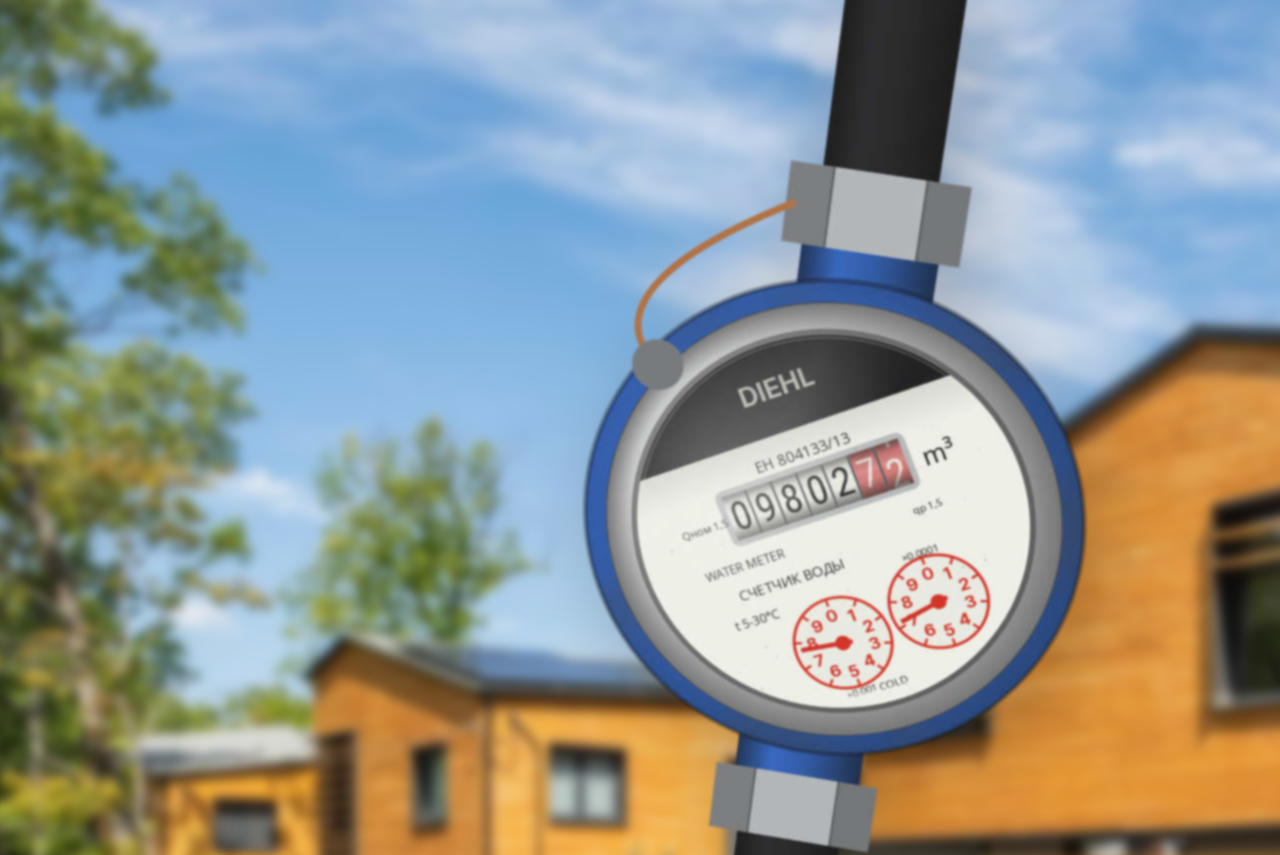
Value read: value=9802.7177 unit=m³
